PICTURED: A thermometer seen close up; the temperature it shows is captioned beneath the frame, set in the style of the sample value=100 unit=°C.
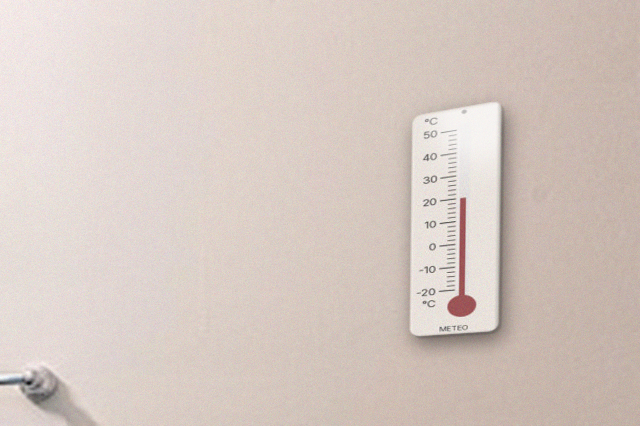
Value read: value=20 unit=°C
